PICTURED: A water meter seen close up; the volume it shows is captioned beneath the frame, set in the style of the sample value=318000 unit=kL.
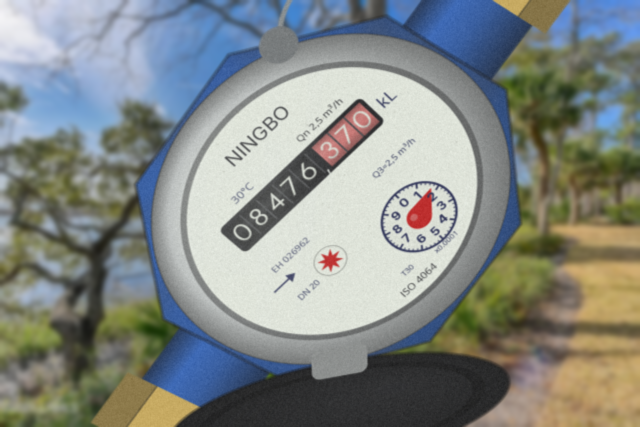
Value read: value=8476.3701 unit=kL
